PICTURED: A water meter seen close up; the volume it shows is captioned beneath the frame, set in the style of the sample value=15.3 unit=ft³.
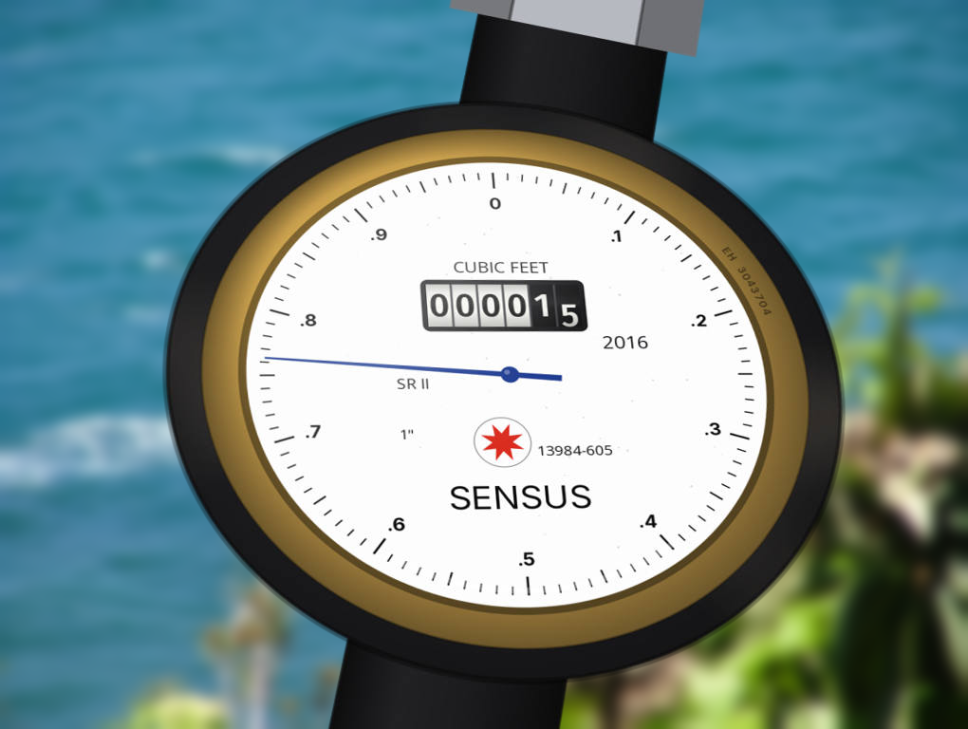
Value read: value=14.76 unit=ft³
